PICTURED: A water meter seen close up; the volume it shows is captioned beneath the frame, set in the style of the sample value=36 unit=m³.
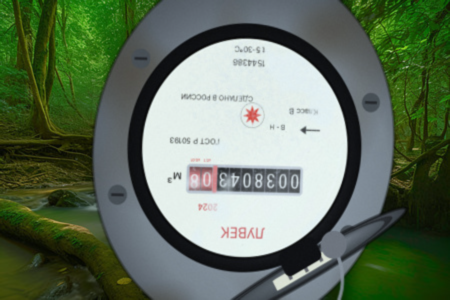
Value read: value=38043.08 unit=m³
